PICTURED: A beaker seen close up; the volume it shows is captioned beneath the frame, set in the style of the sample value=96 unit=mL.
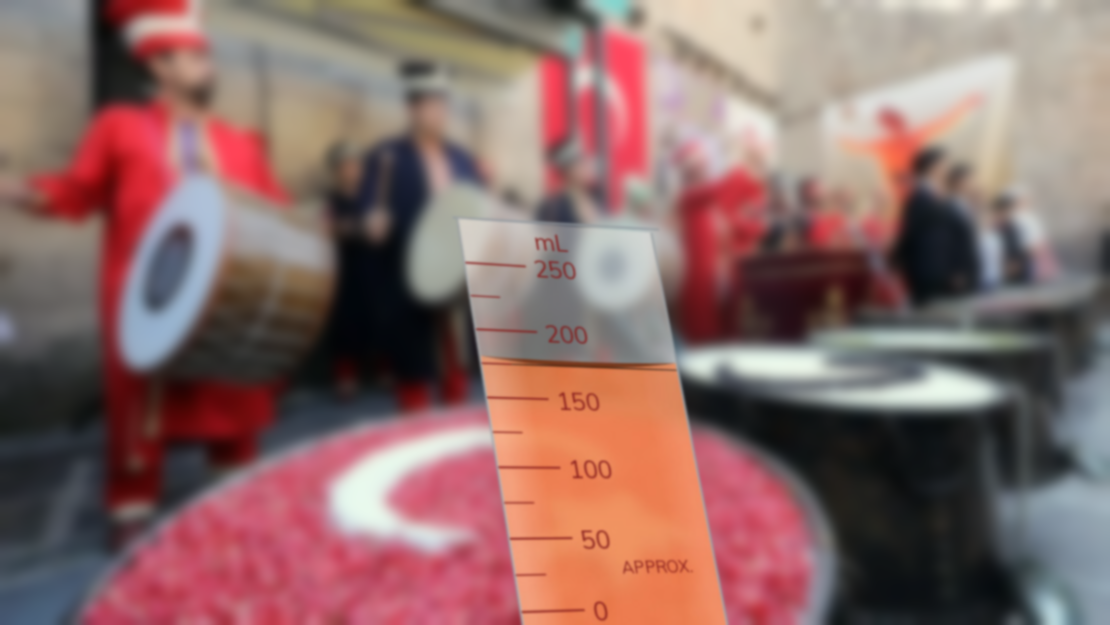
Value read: value=175 unit=mL
